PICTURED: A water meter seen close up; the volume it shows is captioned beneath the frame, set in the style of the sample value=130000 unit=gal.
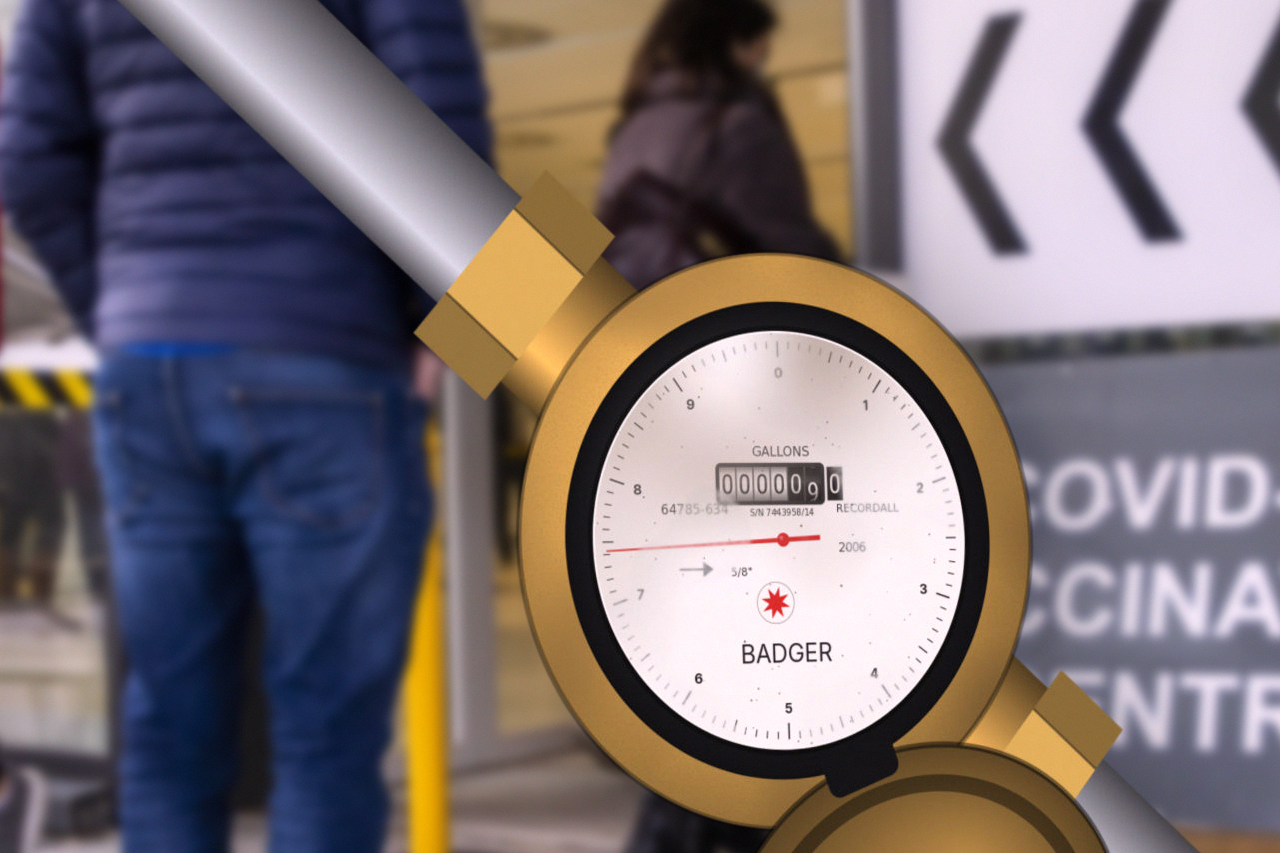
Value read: value=87.4 unit=gal
